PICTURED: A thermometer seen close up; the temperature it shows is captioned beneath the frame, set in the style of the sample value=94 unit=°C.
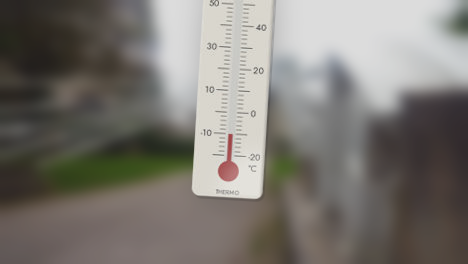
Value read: value=-10 unit=°C
